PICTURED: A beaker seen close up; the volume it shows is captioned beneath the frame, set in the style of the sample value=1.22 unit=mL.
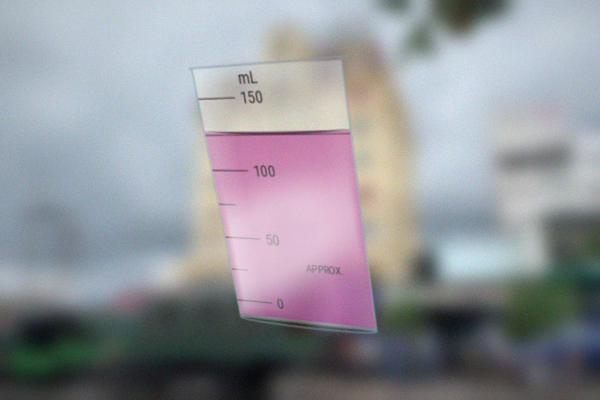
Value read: value=125 unit=mL
